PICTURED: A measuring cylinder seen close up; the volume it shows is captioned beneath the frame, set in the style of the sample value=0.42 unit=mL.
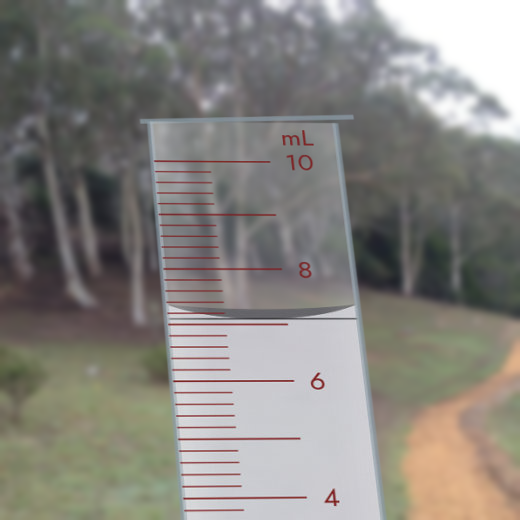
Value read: value=7.1 unit=mL
